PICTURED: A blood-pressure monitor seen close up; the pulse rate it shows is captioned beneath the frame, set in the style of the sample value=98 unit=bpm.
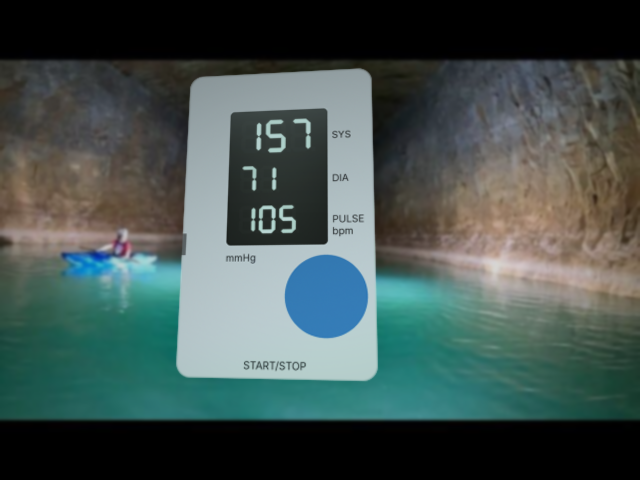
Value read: value=105 unit=bpm
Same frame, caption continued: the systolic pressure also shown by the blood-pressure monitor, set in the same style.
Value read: value=157 unit=mmHg
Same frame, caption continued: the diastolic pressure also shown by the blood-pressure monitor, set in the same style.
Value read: value=71 unit=mmHg
